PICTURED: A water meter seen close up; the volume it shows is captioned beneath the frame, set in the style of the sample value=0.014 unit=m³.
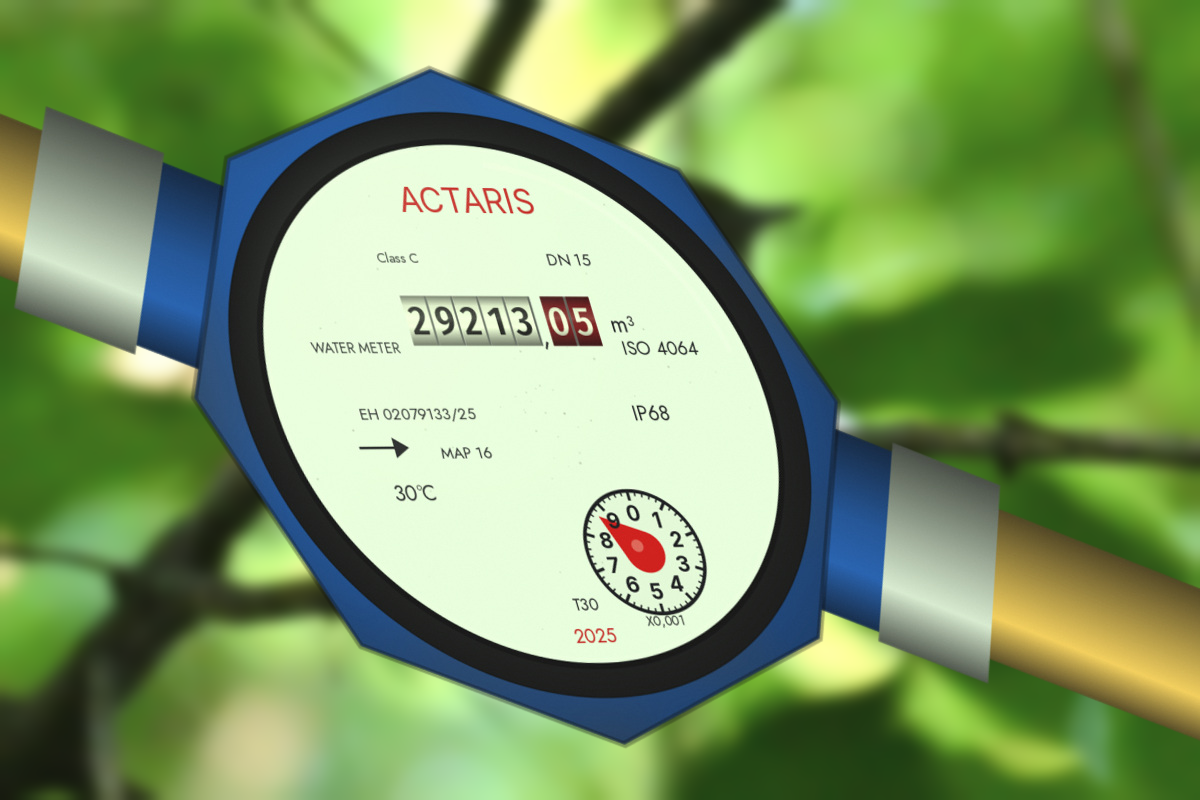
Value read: value=29213.058 unit=m³
